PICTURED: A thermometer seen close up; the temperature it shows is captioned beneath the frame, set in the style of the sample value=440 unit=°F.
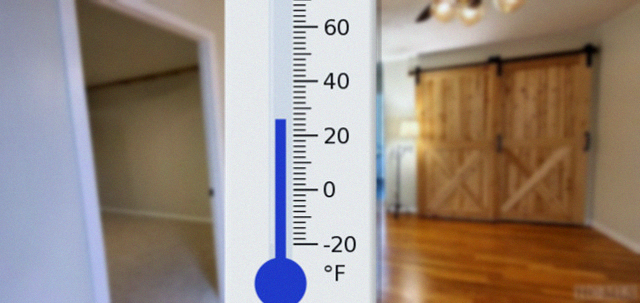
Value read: value=26 unit=°F
